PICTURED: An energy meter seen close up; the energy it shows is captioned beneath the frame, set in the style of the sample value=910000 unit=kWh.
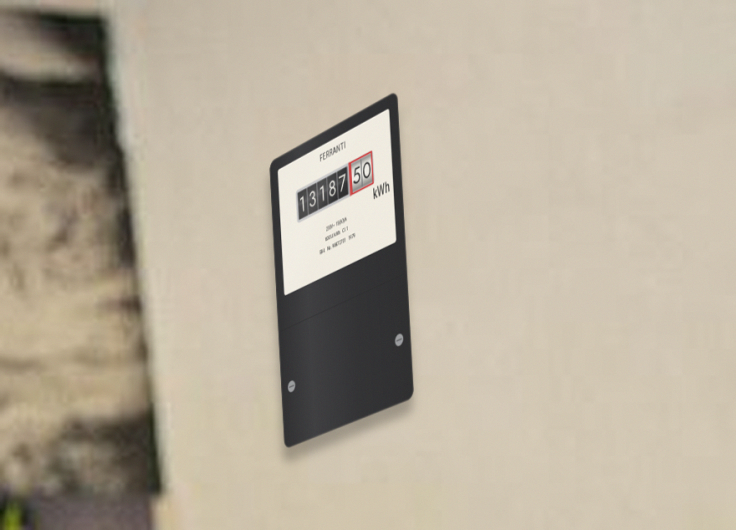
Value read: value=13187.50 unit=kWh
